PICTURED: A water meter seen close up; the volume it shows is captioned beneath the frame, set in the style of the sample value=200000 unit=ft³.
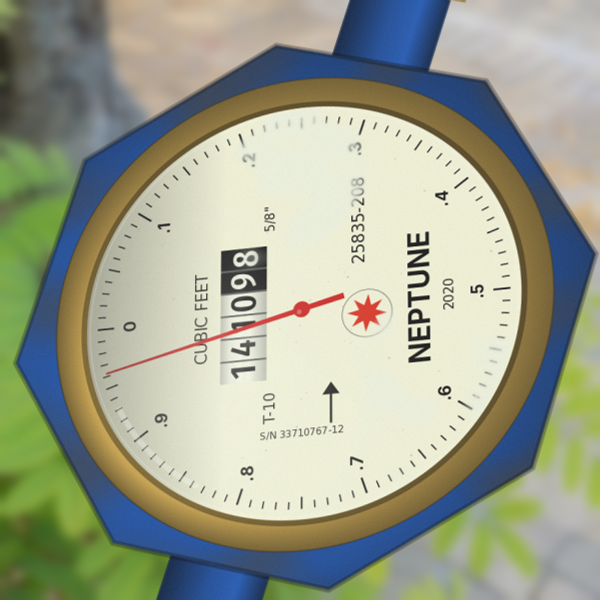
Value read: value=141097.96 unit=ft³
